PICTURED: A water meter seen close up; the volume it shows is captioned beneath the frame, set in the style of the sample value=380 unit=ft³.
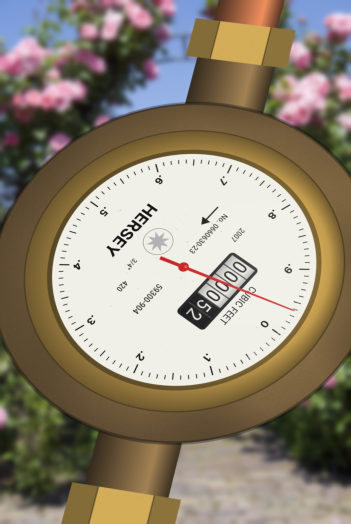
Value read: value=51.96 unit=ft³
